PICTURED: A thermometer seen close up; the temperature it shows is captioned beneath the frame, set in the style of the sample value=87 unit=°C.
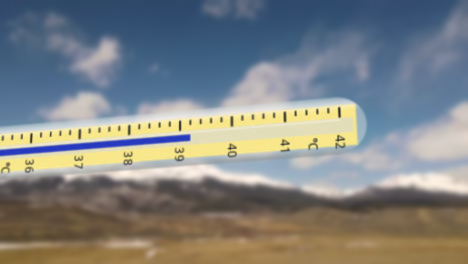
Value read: value=39.2 unit=°C
